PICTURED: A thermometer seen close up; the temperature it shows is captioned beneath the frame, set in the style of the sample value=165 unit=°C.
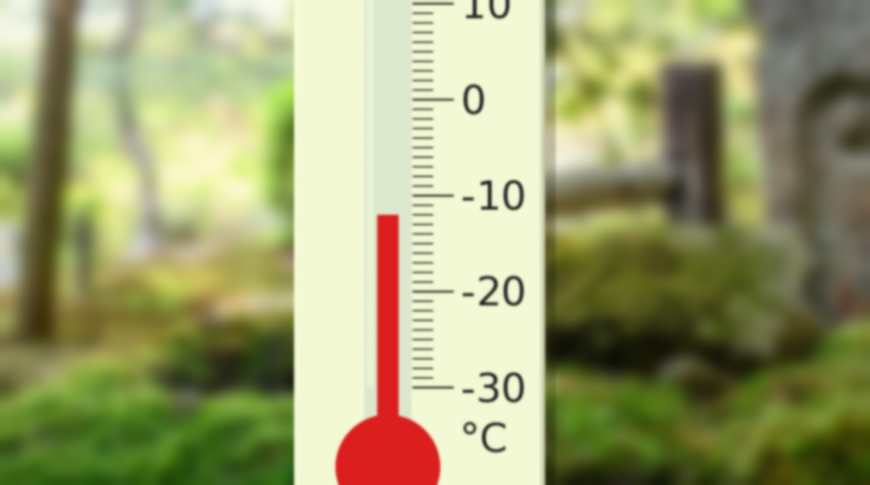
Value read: value=-12 unit=°C
